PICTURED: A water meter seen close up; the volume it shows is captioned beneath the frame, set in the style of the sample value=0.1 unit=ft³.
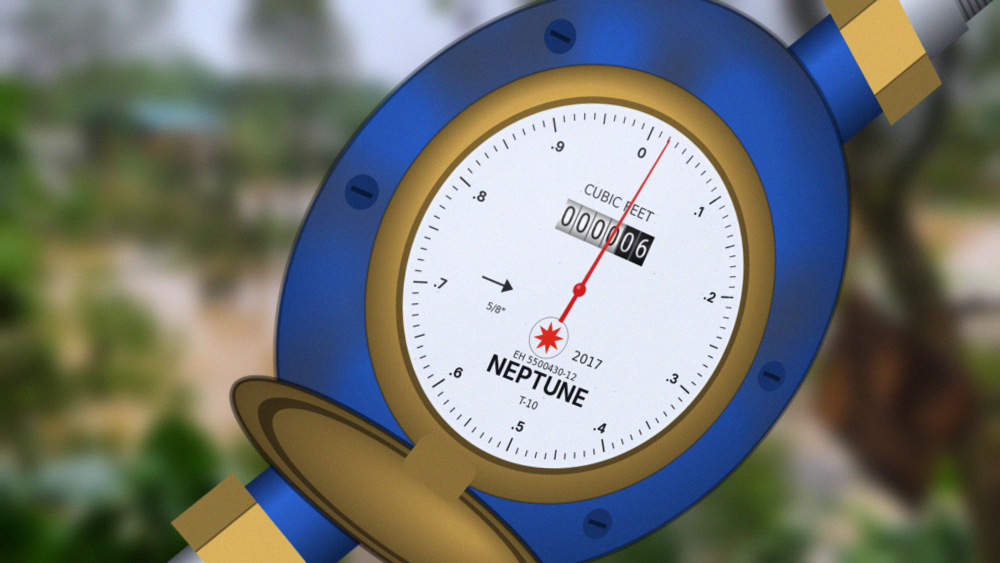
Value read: value=6.02 unit=ft³
